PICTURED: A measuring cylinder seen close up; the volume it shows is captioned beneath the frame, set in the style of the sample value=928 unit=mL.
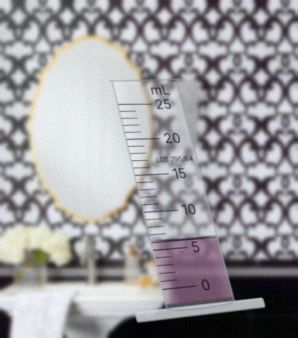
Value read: value=6 unit=mL
